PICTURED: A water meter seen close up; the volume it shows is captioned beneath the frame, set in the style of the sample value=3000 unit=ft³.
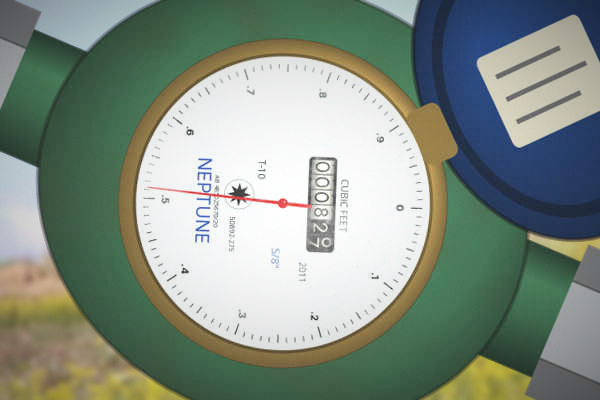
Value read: value=826.51 unit=ft³
